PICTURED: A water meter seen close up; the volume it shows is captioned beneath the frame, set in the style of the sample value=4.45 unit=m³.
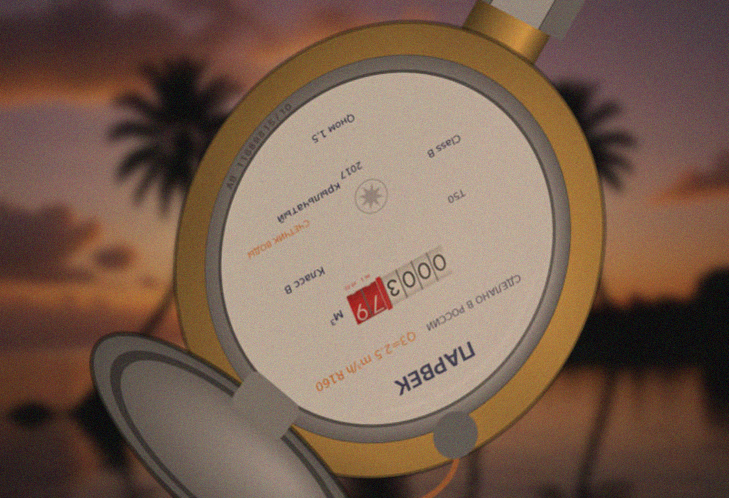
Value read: value=3.79 unit=m³
